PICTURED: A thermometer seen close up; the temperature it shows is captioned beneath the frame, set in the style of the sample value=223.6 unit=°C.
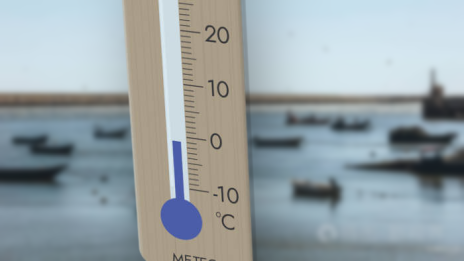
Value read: value=-1 unit=°C
